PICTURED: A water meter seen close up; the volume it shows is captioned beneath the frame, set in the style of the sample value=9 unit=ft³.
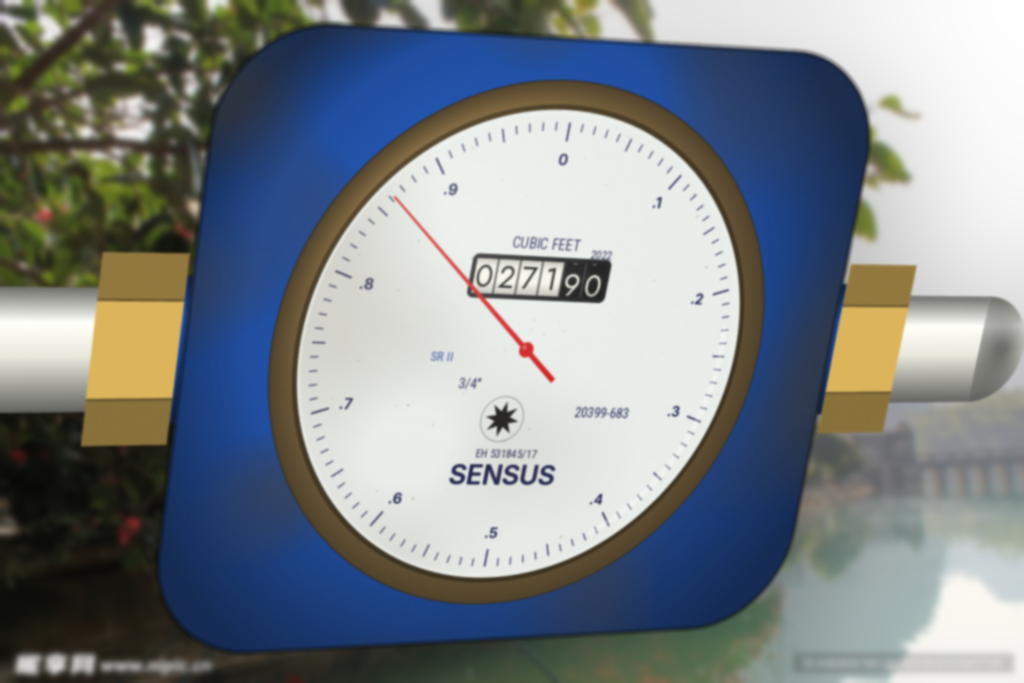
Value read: value=27189.86 unit=ft³
